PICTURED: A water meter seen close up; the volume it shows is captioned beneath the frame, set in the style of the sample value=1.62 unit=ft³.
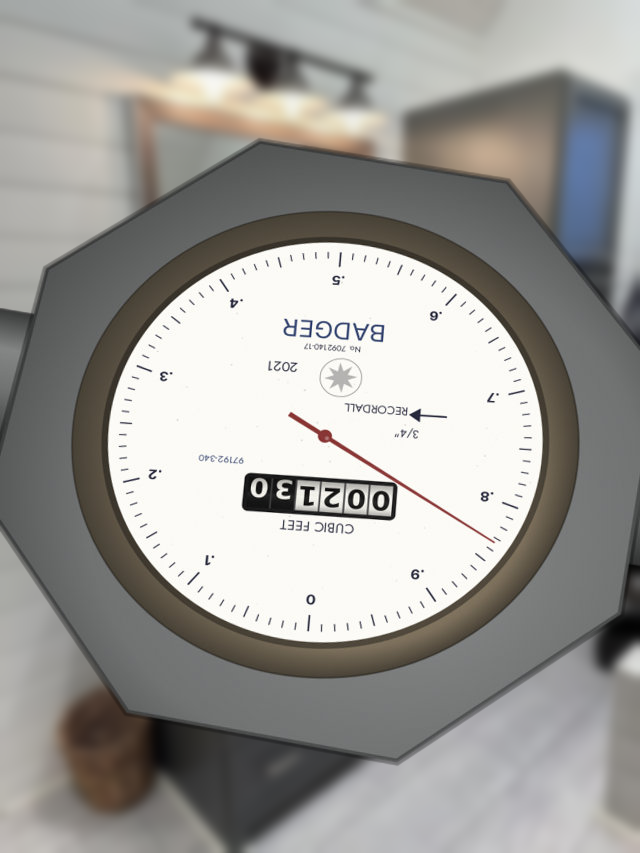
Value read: value=2129.83 unit=ft³
